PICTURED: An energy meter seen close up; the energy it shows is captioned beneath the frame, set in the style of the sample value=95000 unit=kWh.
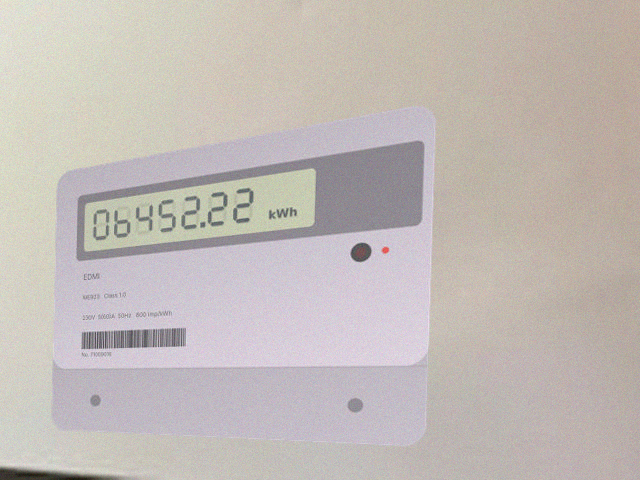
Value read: value=6452.22 unit=kWh
